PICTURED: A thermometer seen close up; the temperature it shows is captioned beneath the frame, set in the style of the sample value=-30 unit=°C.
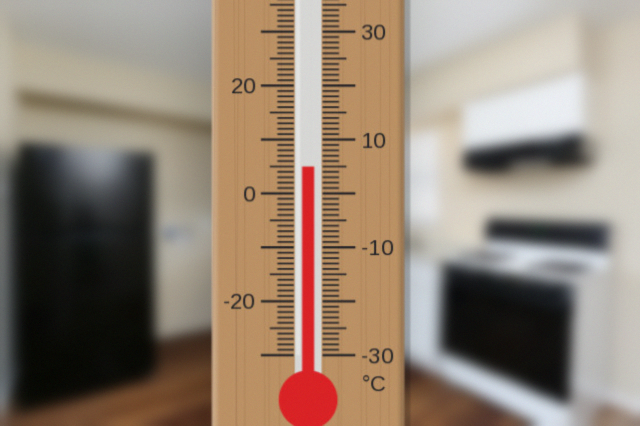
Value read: value=5 unit=°C
